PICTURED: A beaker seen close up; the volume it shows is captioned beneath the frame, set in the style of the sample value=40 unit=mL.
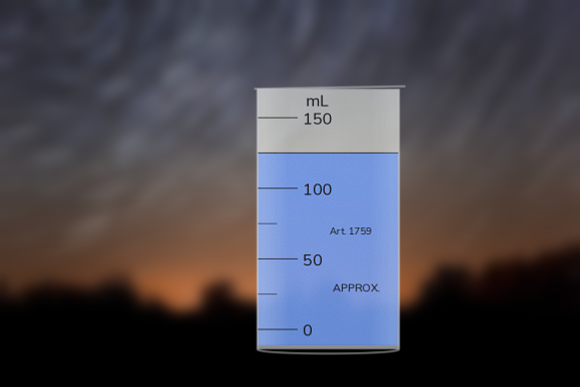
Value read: value=125 unit=mL
